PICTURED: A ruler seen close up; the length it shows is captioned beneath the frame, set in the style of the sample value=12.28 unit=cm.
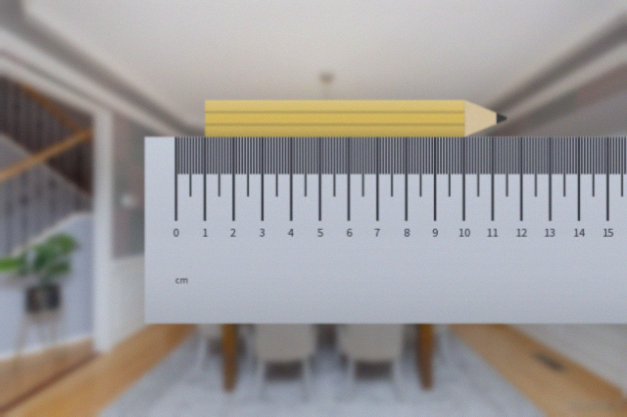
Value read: value=10.5 unit=cm
